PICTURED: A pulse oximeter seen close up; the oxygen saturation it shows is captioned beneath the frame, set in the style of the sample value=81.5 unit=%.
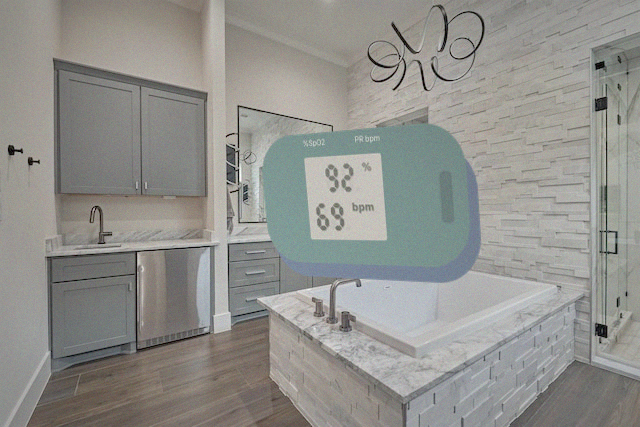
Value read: value=92 unit=%
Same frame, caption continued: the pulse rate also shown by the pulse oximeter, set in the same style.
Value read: value=69 unit=bpm
